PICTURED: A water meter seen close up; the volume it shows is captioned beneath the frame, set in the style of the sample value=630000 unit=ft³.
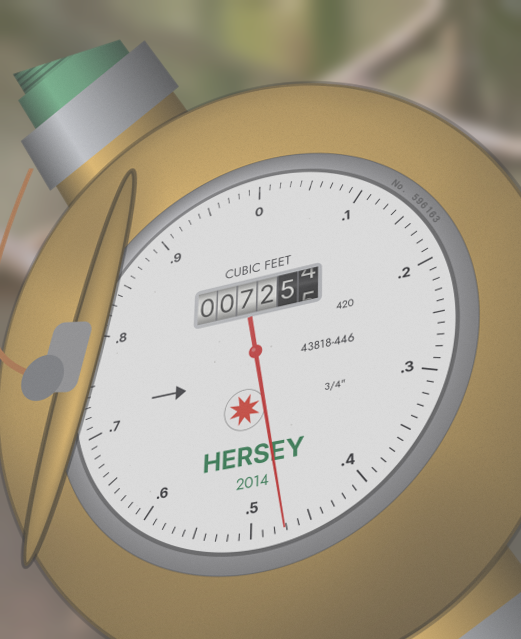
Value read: value=7254.47 unit=ft³
